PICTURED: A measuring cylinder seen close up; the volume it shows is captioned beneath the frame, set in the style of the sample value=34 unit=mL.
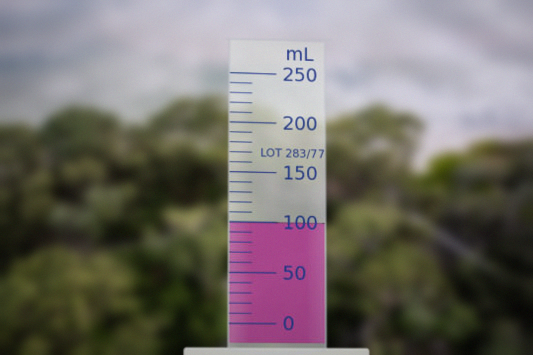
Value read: value=100 unit=mL
